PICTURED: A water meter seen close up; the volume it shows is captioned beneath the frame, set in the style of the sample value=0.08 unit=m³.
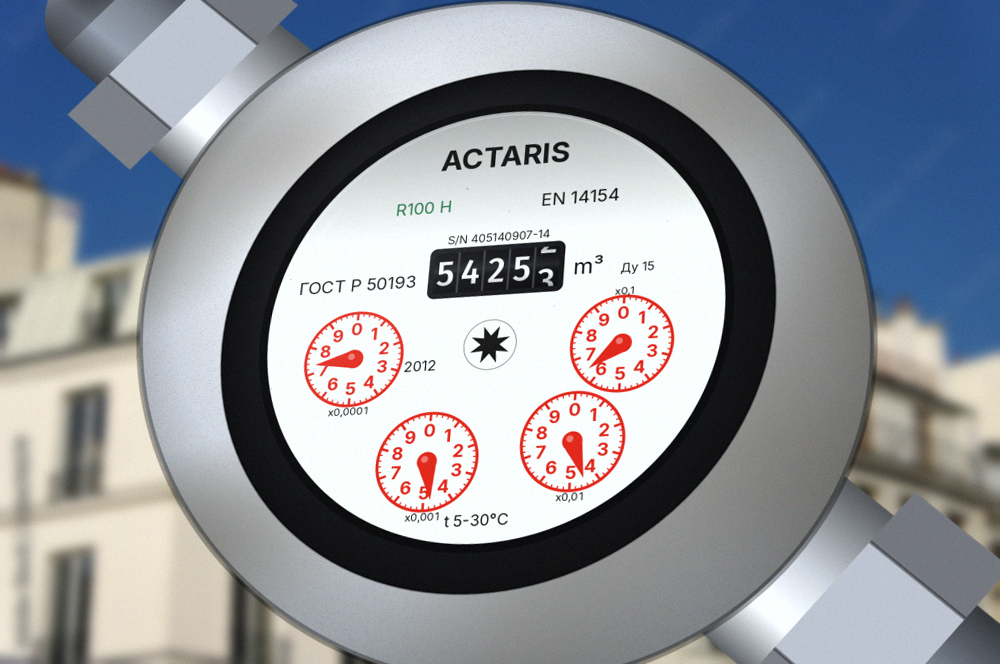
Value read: value=54252.6447 unit=m³
